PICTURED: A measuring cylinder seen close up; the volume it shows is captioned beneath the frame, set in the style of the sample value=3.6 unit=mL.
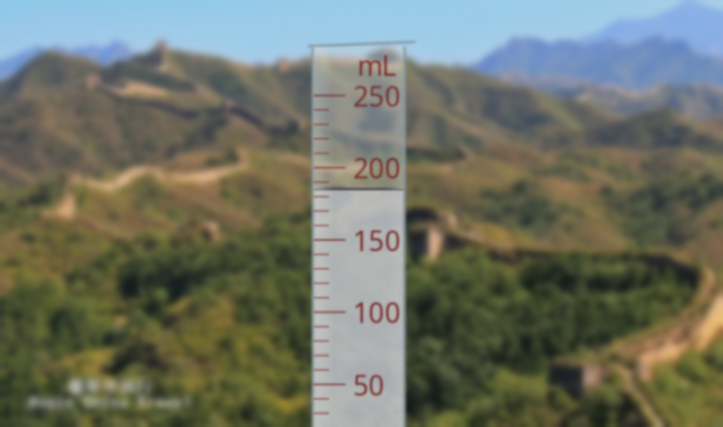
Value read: value=185 unit=mL
